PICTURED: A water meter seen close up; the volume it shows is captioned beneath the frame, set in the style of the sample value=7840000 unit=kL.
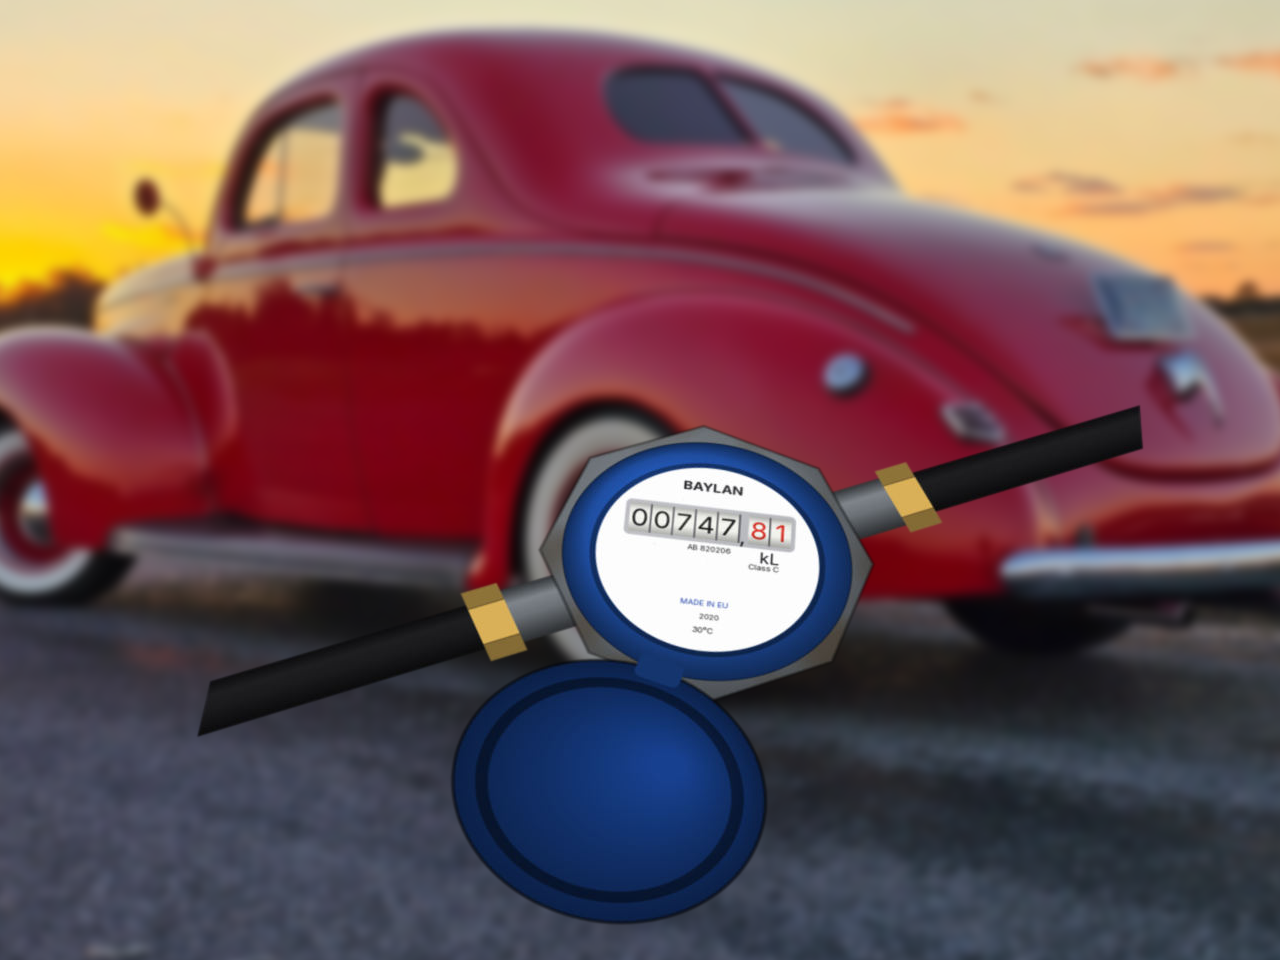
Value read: value=747.81 unit=kL
